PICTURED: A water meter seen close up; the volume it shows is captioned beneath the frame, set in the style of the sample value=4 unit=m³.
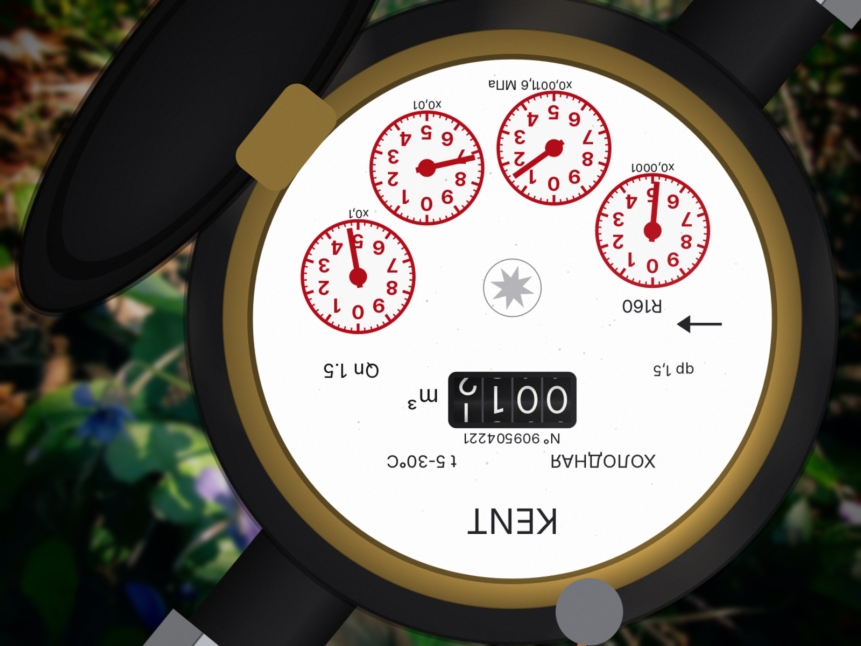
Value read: value=11.4715 unit=m³
